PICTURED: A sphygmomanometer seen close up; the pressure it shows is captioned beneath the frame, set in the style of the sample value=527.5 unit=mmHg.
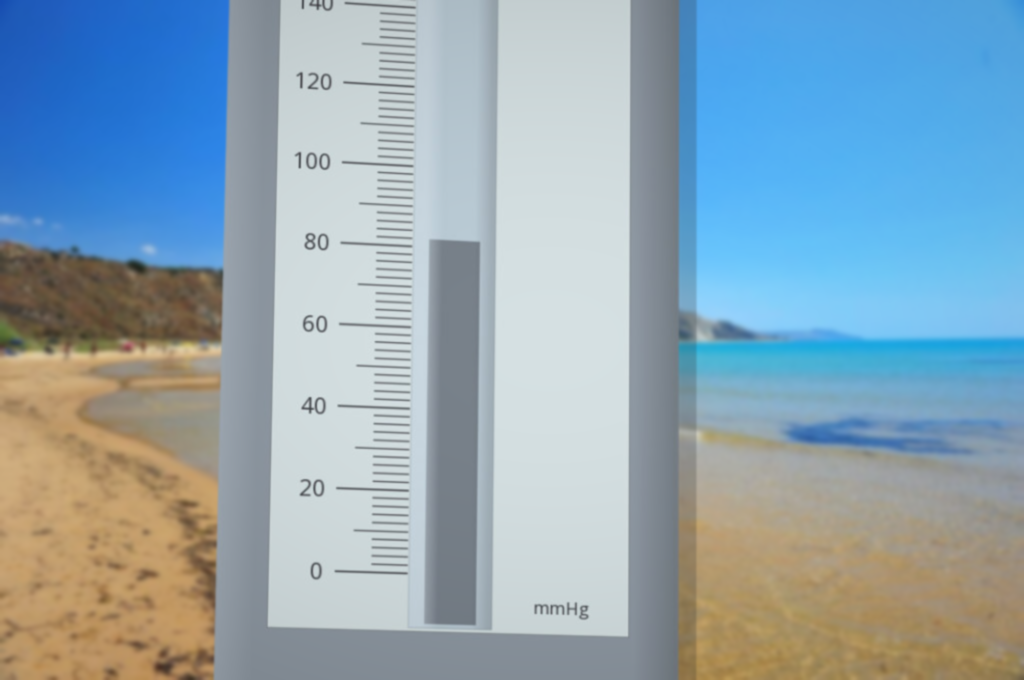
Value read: value=82 unit=mmHg
